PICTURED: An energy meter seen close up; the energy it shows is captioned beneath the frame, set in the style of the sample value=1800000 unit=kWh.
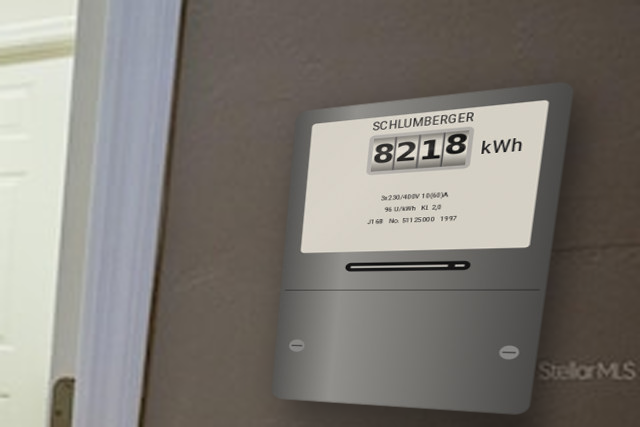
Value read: value=8218 unit=kWh
